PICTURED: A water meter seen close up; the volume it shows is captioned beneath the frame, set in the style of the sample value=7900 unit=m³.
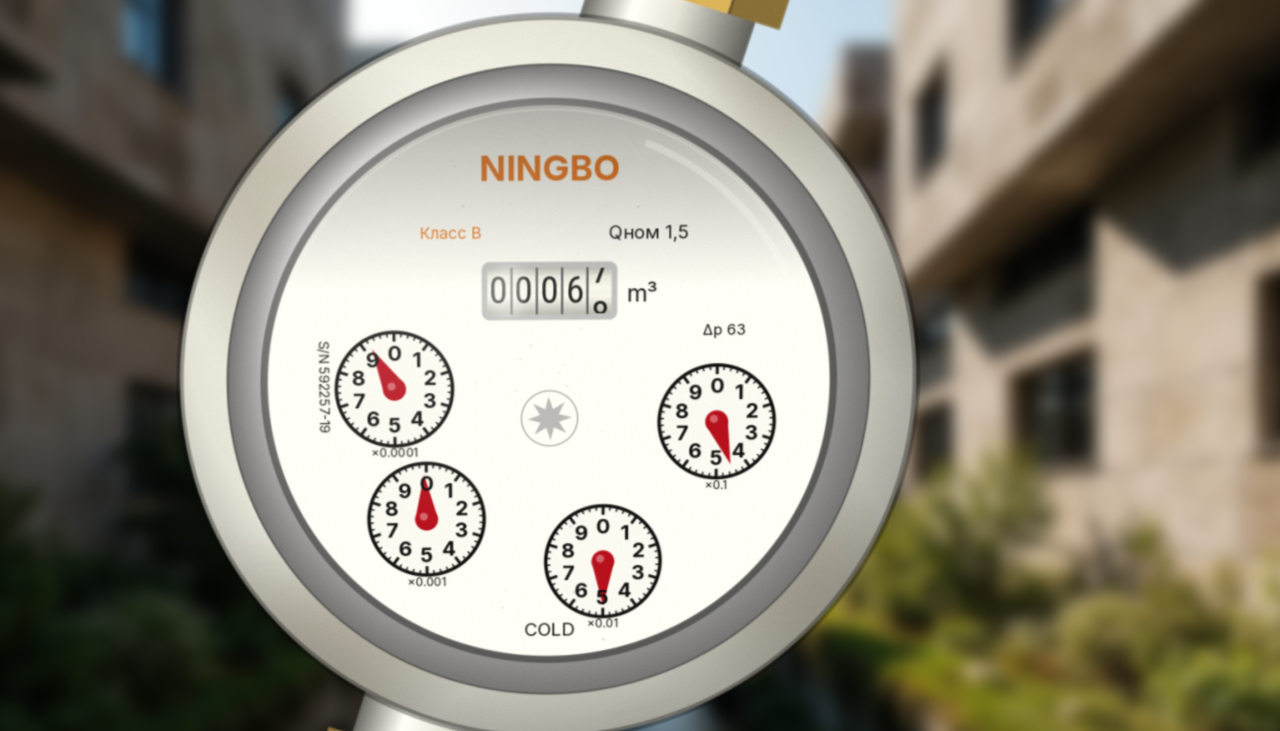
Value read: value=67.4499 unit=m³
